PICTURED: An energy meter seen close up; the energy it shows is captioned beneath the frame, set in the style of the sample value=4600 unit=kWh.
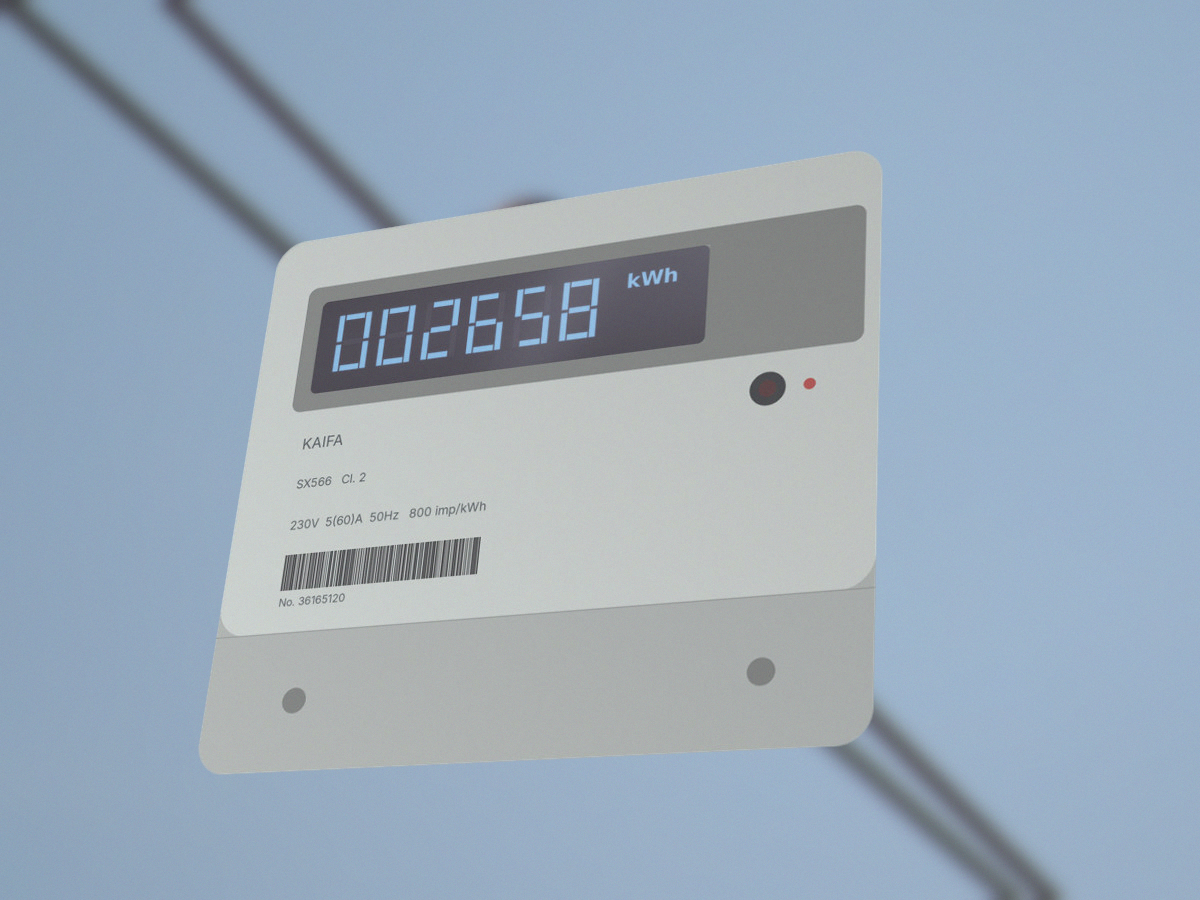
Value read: value=2658 unit=kWh
